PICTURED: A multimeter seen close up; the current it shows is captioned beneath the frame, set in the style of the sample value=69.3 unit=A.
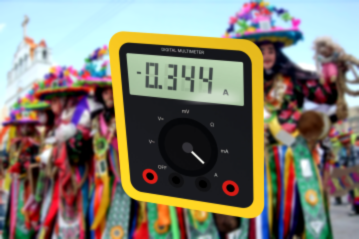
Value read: value=-0.344 unit=A
